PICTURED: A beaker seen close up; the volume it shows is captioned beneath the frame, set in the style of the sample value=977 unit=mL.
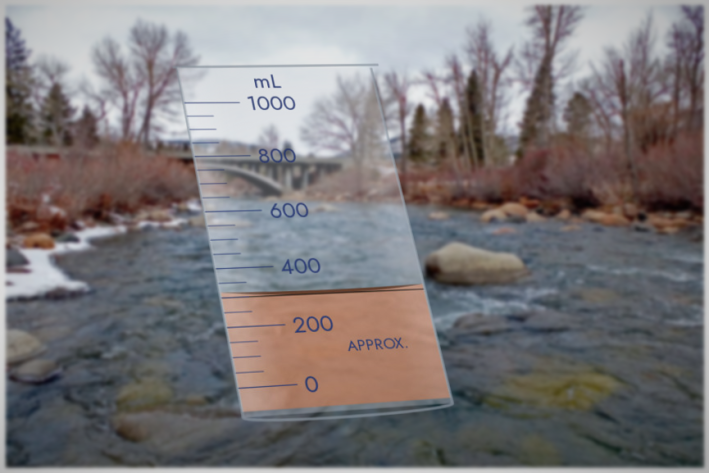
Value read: value=300 unit=mL
